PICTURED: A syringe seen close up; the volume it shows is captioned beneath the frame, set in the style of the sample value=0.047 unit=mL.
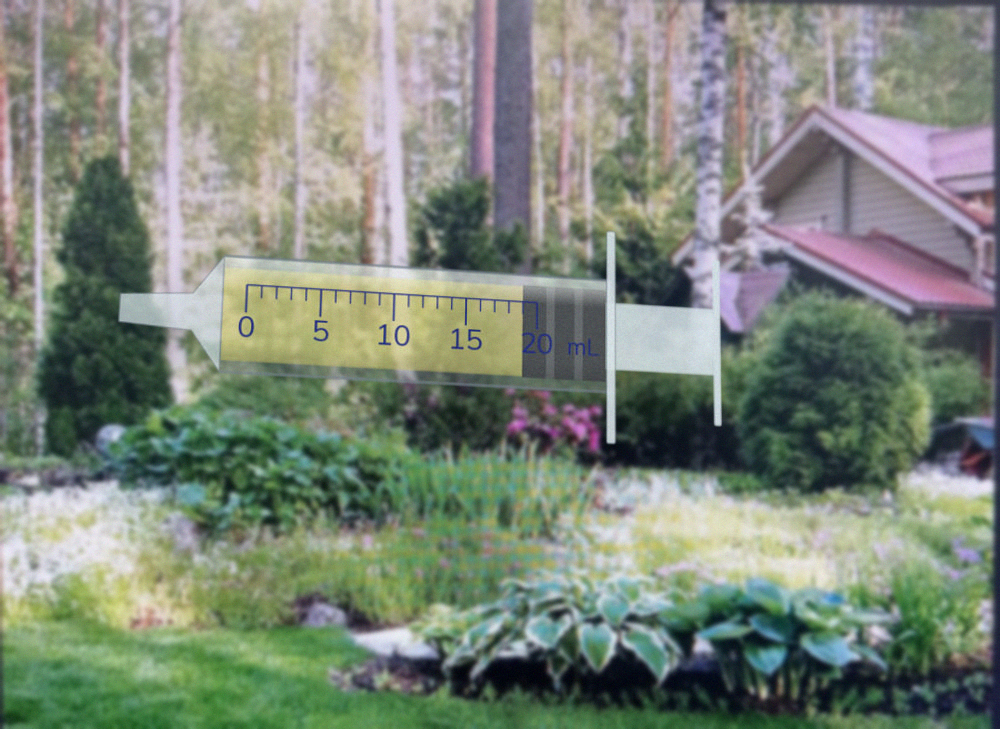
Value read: value=19 unit=mL
